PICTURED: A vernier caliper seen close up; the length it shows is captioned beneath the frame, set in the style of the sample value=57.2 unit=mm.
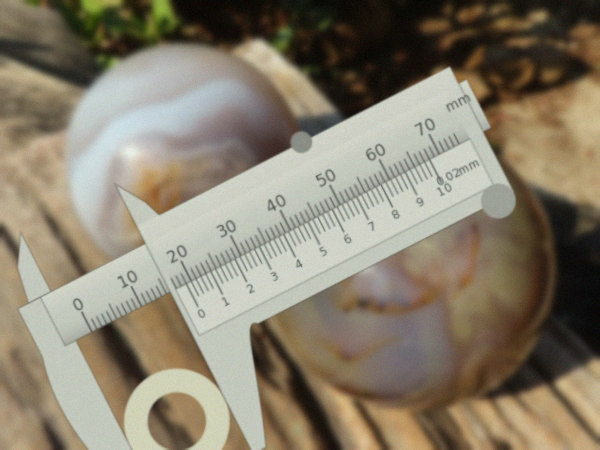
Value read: value=19.0 unit=mm
